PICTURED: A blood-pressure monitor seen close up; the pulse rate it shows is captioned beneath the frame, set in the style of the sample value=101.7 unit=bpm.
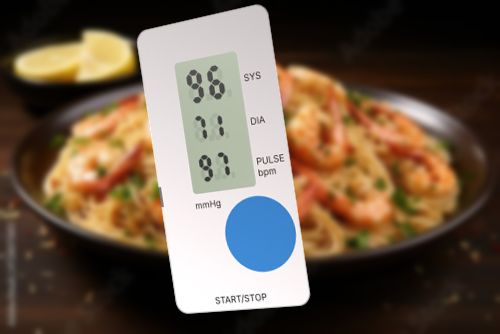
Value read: value=97 unit=bpm
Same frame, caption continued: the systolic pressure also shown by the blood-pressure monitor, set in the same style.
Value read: value=96 unit=mmHg
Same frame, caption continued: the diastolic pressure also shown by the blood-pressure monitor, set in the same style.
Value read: value=71 unit=mmHg
